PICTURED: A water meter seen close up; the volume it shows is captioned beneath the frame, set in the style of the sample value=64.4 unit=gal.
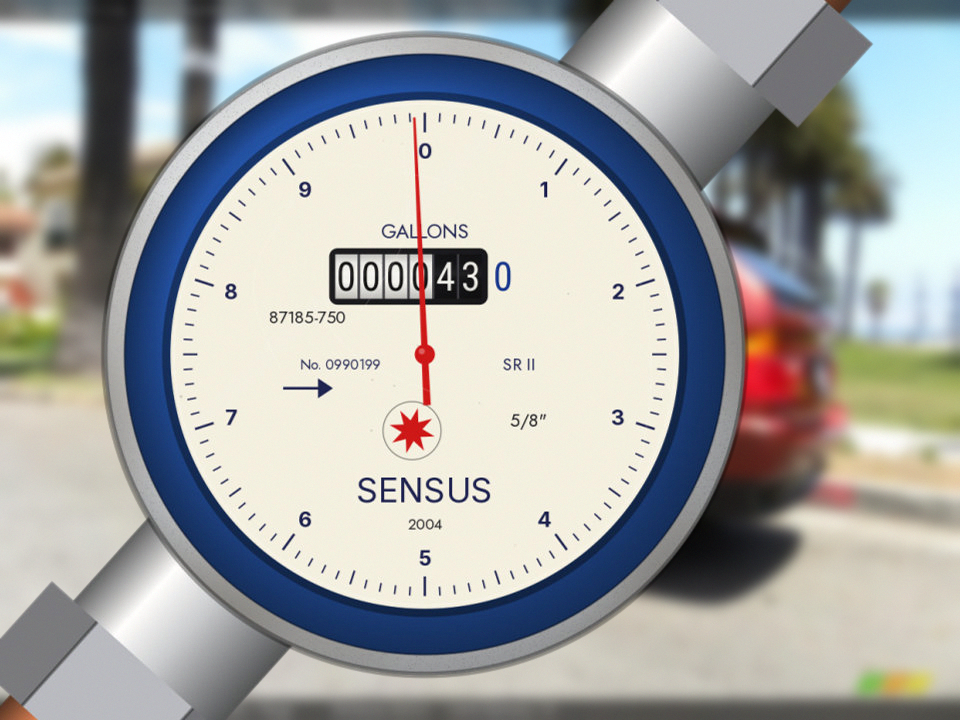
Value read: value=429.9 unit=gal
